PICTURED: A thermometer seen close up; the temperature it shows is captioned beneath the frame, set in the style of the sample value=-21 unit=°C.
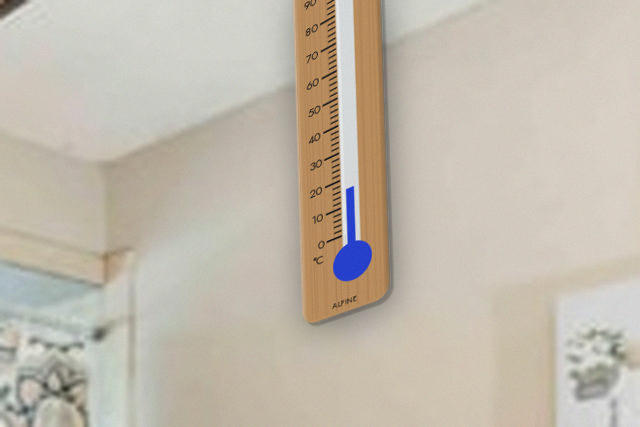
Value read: value=16 unit=°C
